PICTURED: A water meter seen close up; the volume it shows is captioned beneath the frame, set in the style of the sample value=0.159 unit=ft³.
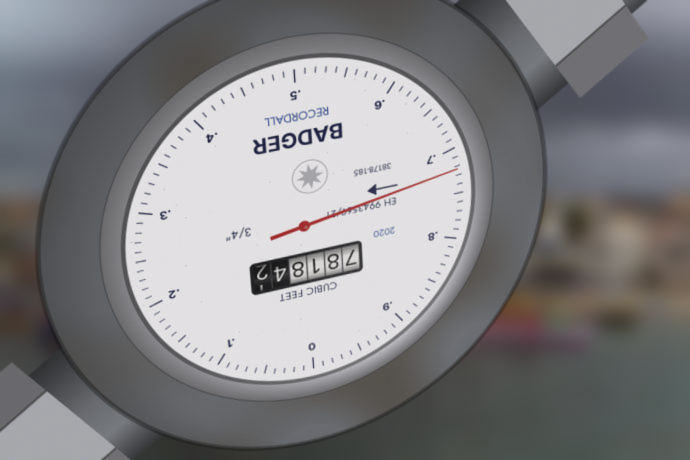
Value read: value=781841.72 unit=ft³
